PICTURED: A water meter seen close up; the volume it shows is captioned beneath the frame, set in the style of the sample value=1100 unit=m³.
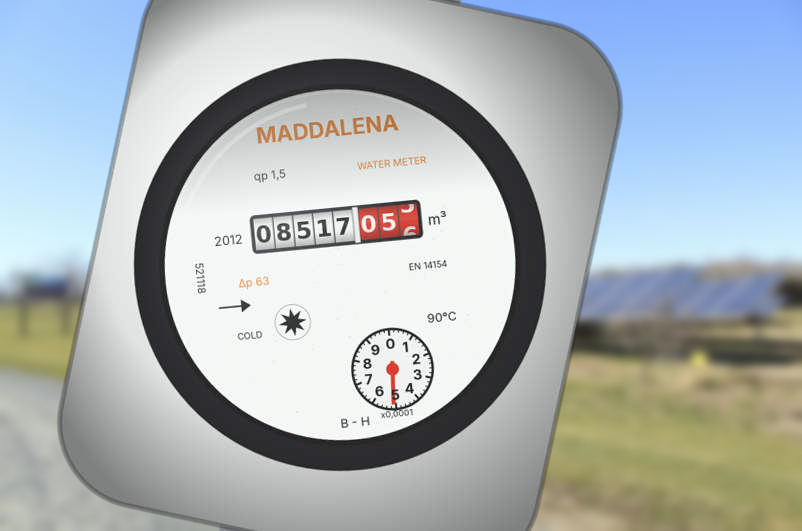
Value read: value=8517.0555 unit=m³
